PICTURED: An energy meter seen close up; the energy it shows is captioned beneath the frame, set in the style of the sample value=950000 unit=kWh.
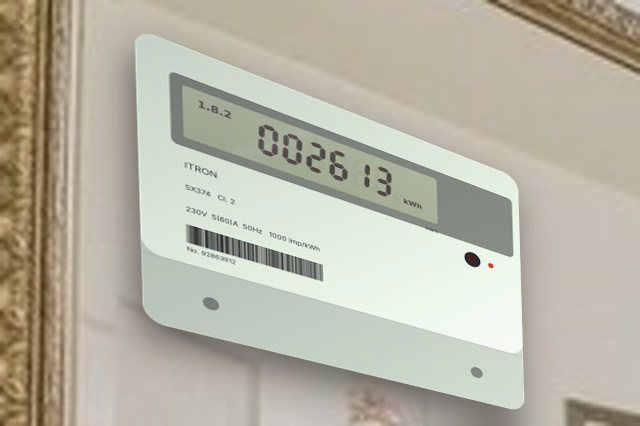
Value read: value=2613 unit=kWh
